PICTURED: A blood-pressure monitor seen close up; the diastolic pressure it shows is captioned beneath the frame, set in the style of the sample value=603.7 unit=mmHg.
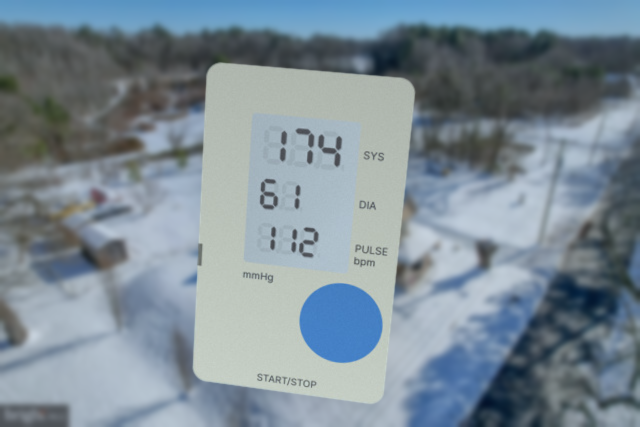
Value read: value=61 unit=mmHg
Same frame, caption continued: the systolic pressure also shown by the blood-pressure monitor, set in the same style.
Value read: value=174 unit=mmHg
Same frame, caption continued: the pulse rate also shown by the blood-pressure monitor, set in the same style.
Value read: value=112 unit=bpm
